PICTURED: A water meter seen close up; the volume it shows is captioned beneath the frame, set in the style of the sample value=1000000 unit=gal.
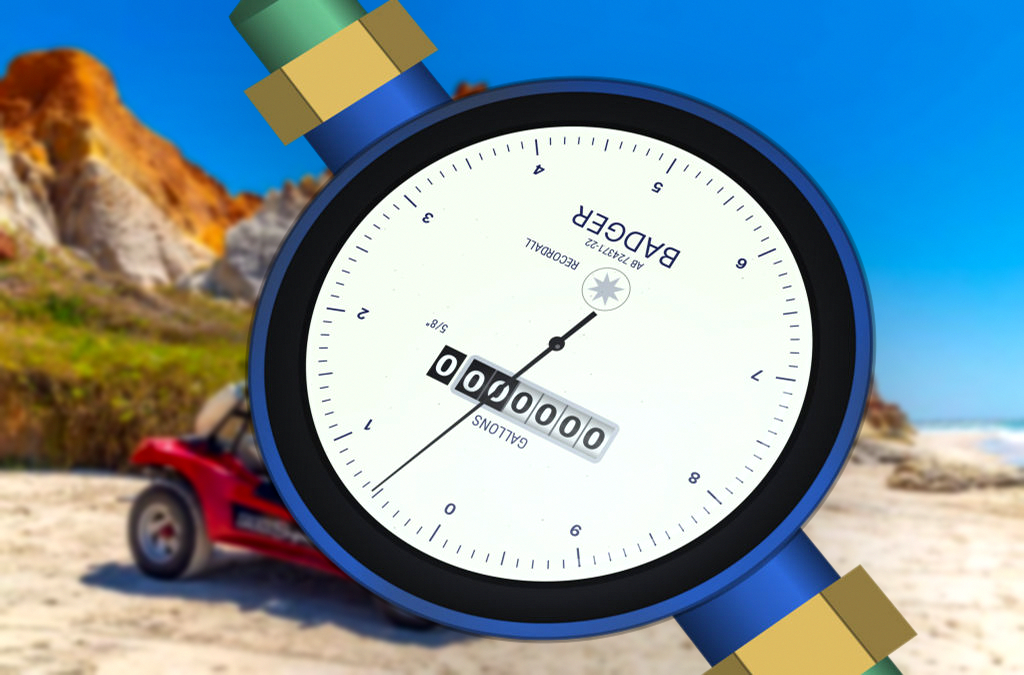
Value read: value=0.5 unit=gal
